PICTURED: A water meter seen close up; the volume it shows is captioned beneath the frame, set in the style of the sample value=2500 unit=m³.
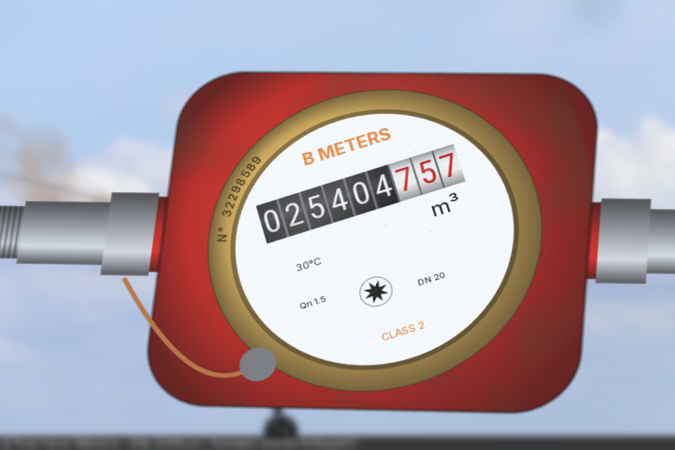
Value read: value=25404.757 unit=m³
